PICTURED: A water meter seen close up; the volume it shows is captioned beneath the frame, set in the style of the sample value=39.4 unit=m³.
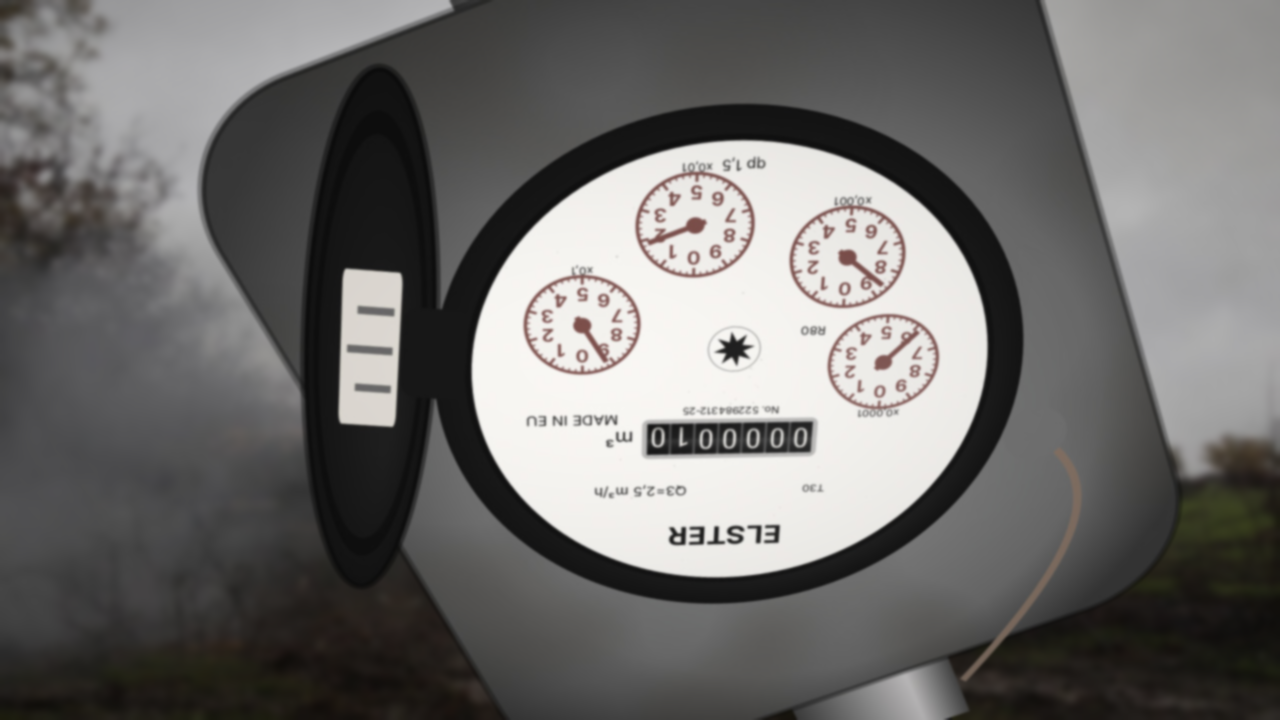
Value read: value=9.9186 unit=m³
